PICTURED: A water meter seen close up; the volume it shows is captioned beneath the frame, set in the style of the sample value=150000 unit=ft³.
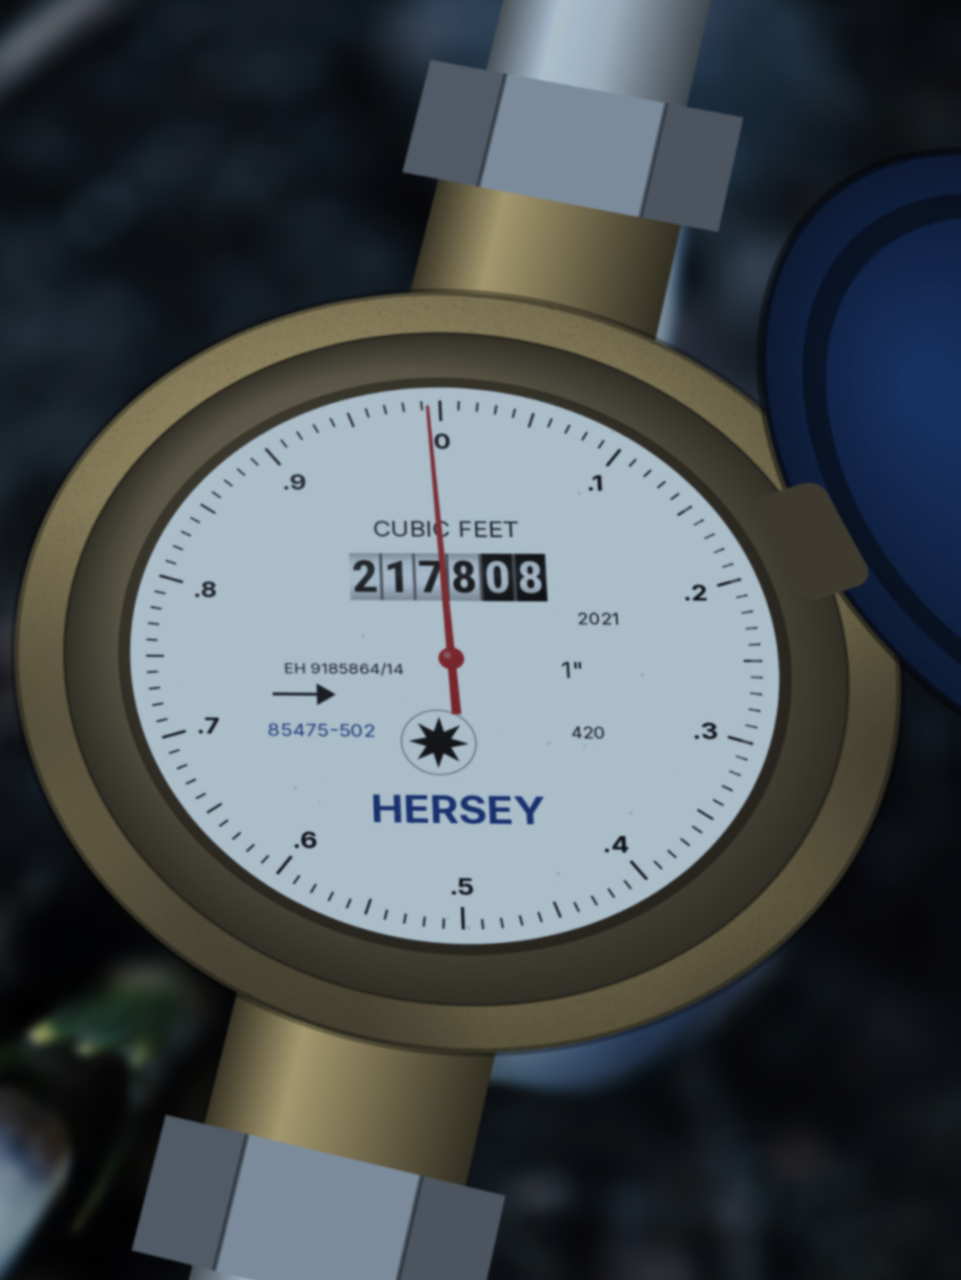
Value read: value=217807.99 unit=ft³
